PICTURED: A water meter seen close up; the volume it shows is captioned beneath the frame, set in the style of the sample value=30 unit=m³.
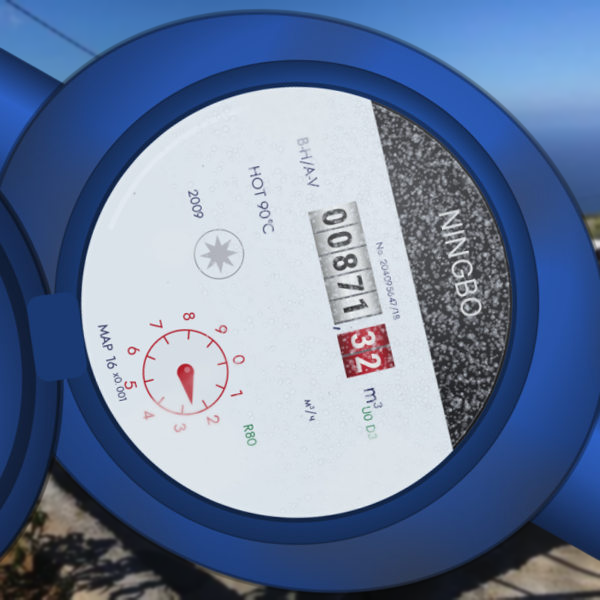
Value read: value=871.322 unit=m³
